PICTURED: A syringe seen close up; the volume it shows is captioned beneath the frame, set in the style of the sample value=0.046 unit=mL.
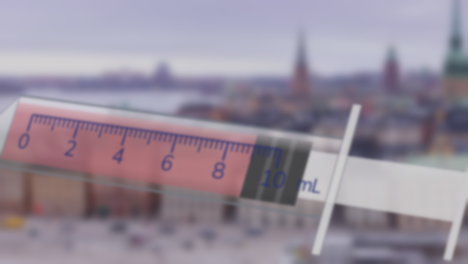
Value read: value=9 unit=mL
